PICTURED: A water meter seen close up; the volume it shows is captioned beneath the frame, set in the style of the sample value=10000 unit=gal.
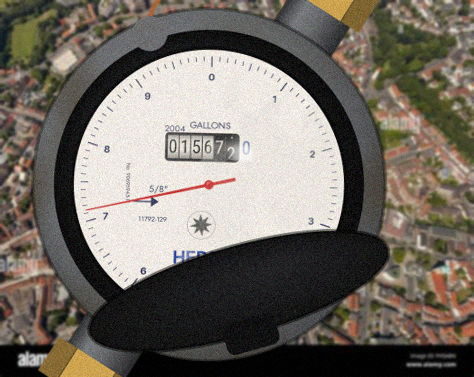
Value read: value=156717.1 unit=gal
